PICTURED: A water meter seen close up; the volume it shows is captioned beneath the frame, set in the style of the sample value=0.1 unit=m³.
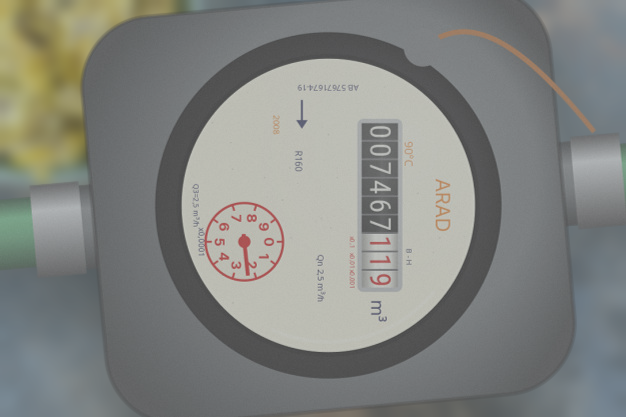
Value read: value=7467.1192 unit=m³
